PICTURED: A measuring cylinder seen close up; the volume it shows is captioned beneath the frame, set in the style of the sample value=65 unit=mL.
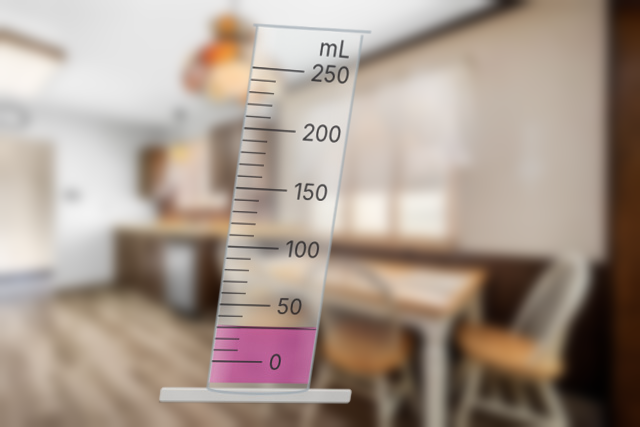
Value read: value=30 unit=mL
